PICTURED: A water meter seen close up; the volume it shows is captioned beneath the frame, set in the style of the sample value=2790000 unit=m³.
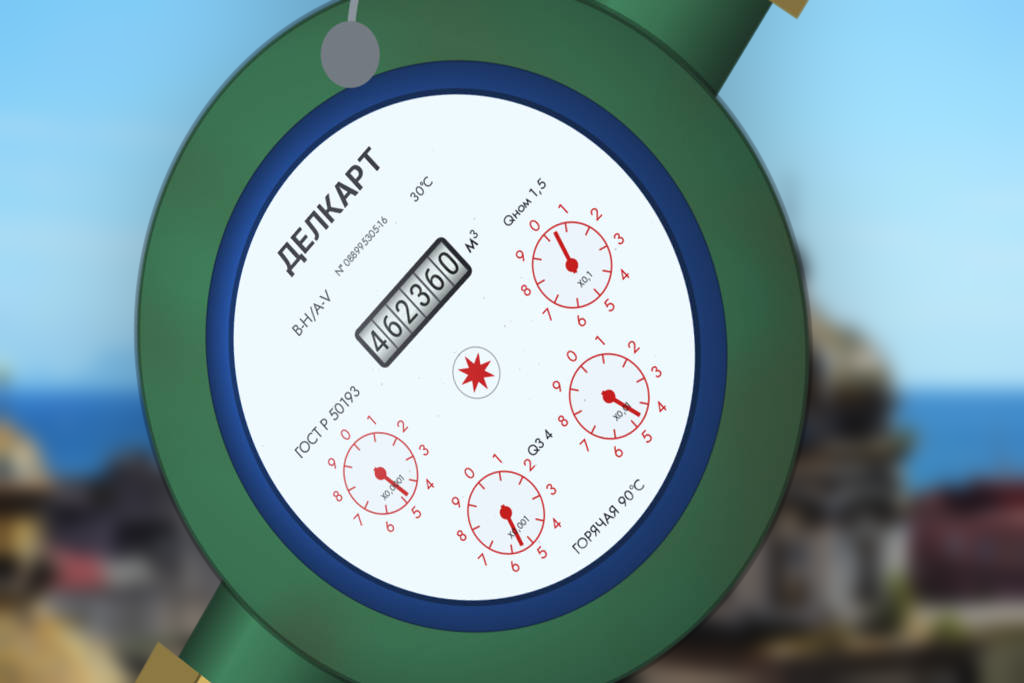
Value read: value=462360.0454 unit=m³
